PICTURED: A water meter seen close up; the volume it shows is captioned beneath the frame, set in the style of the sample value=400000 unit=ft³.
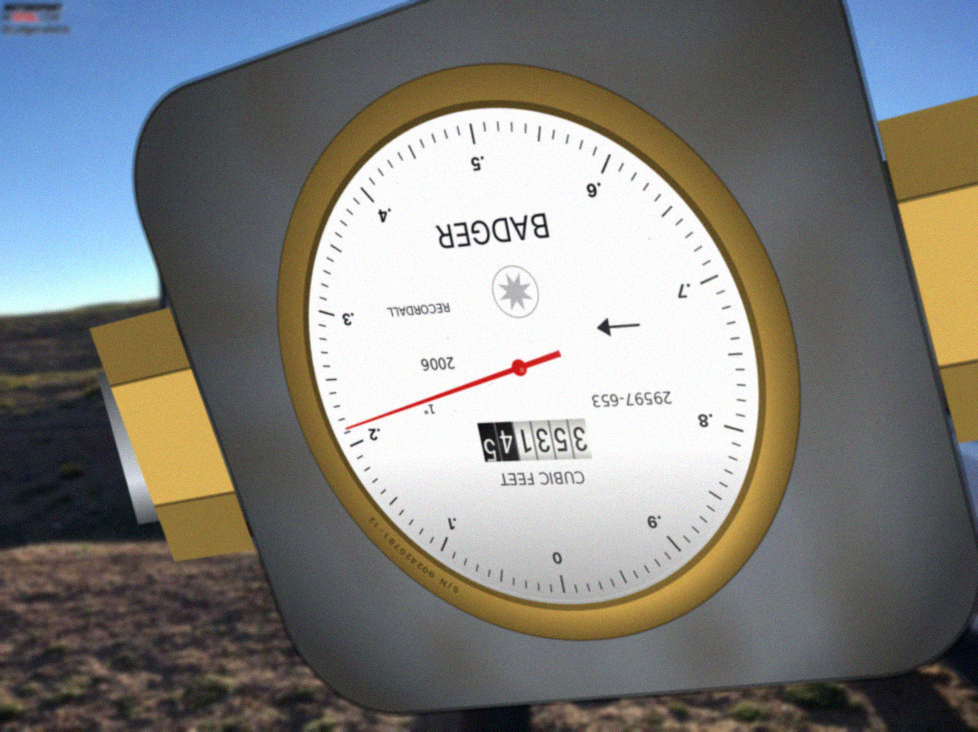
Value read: value=353145.21 unit=ft³
